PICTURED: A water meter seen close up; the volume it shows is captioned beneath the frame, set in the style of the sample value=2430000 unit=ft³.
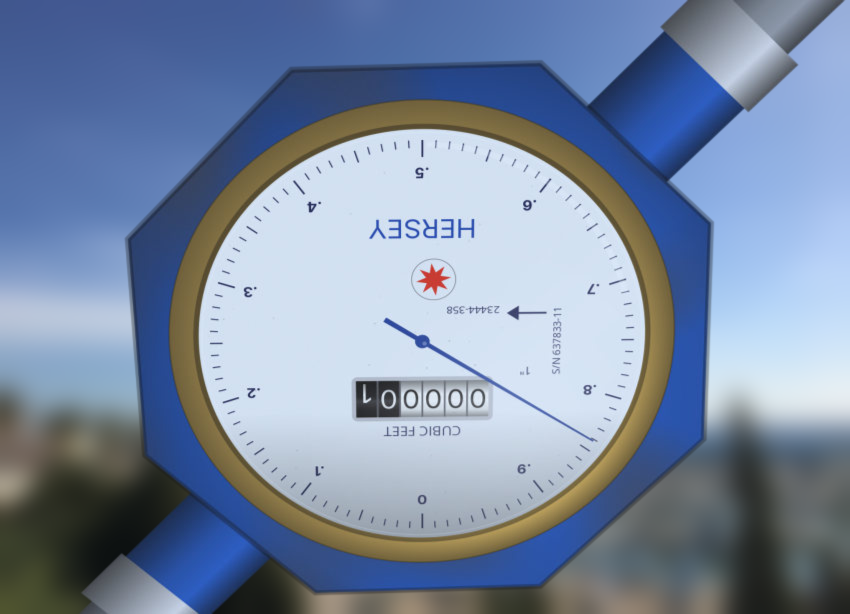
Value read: value=0.84 unit=ft³
